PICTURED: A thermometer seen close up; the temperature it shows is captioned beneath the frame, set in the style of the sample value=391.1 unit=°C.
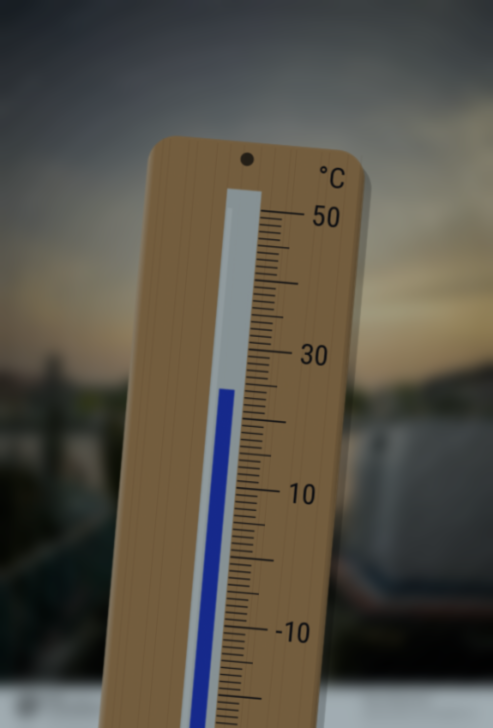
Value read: value=24 unit=°C
